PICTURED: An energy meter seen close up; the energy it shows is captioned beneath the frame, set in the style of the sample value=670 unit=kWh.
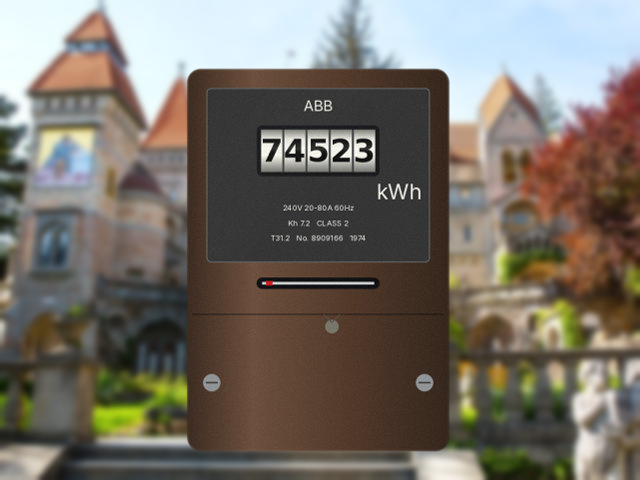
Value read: value=74523 unit=kWh
